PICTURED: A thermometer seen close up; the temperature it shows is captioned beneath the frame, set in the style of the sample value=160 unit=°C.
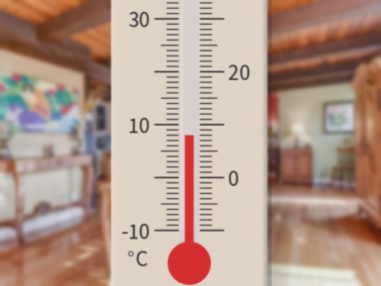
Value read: value=8 unit=°C
